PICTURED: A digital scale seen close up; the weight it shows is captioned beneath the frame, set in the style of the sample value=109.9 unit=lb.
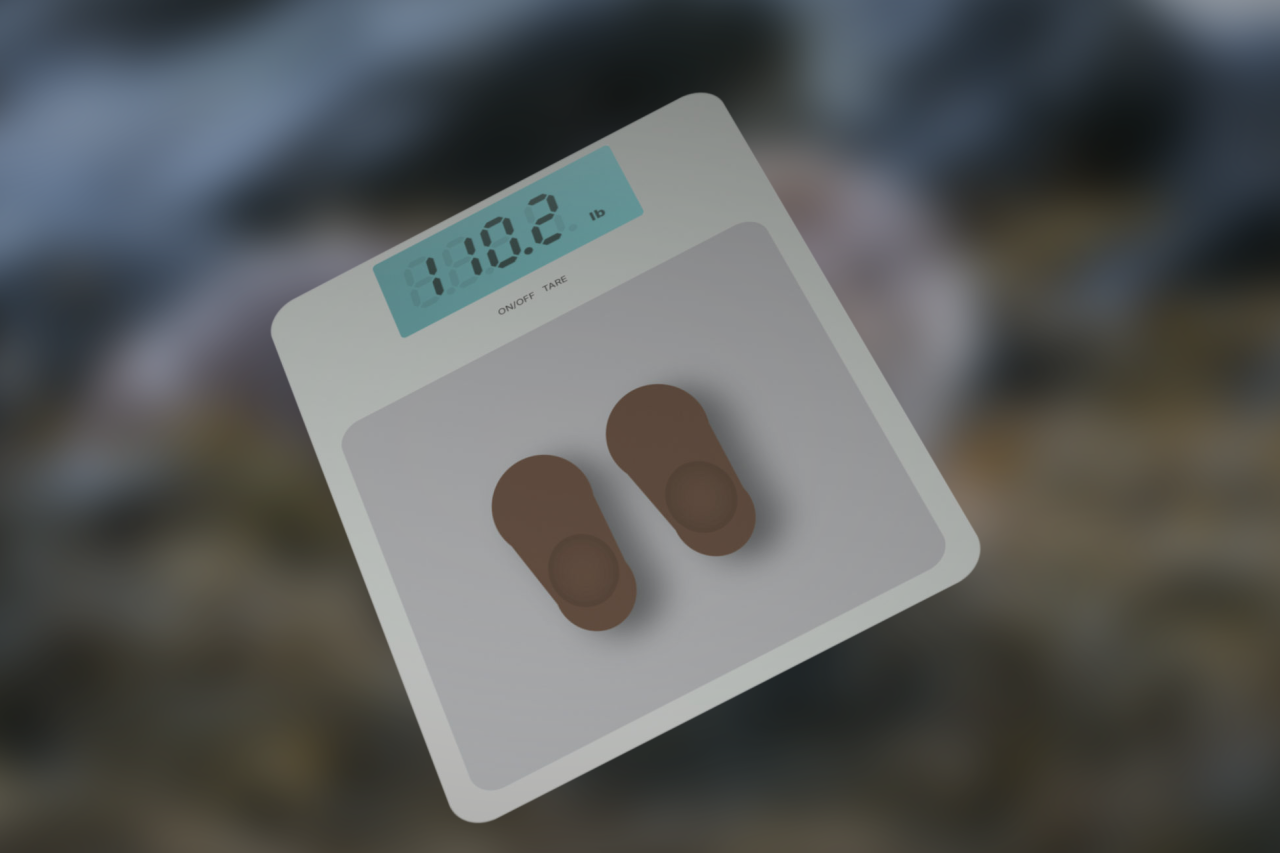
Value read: value=110.2 unit=lb
